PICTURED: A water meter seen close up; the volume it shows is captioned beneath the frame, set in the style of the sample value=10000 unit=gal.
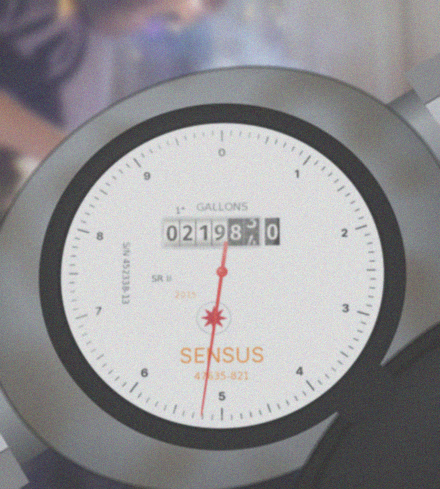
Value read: value=219835.2 unit=gal
